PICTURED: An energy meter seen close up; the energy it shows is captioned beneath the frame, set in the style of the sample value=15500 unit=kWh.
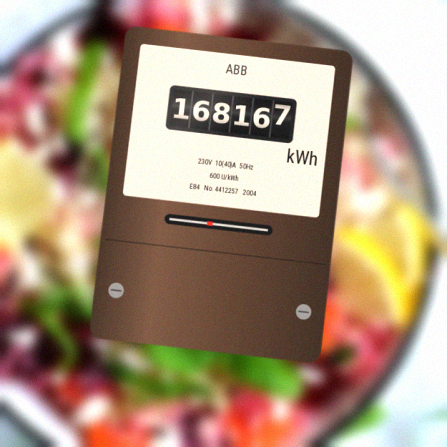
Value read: value=168167 unit=kWh
